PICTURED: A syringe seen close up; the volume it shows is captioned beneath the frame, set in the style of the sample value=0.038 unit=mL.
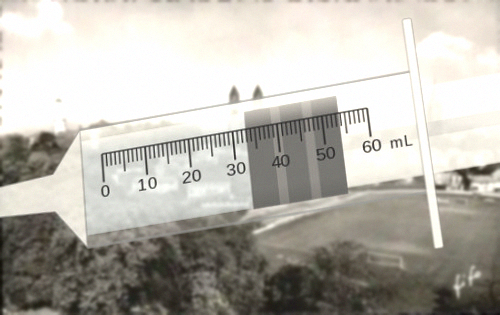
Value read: value=33 unit=mL
